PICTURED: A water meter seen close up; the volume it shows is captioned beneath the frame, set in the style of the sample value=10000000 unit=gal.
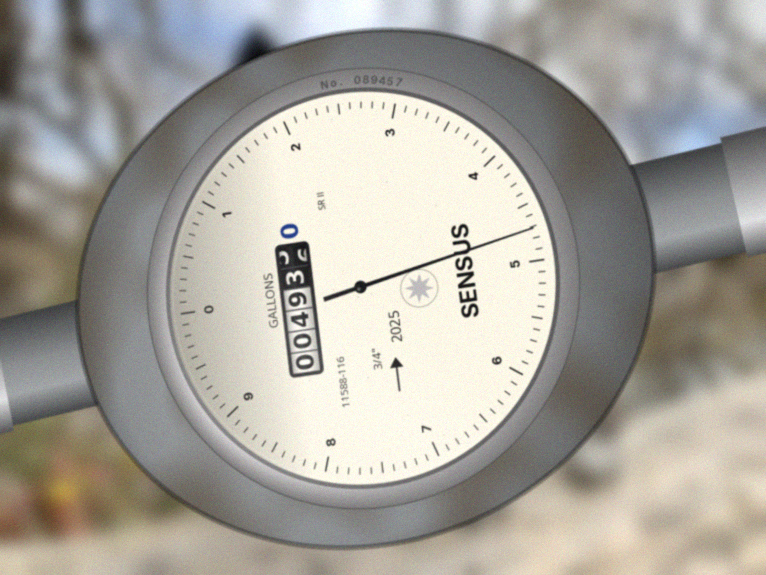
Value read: value=49354.7 unit=gal
